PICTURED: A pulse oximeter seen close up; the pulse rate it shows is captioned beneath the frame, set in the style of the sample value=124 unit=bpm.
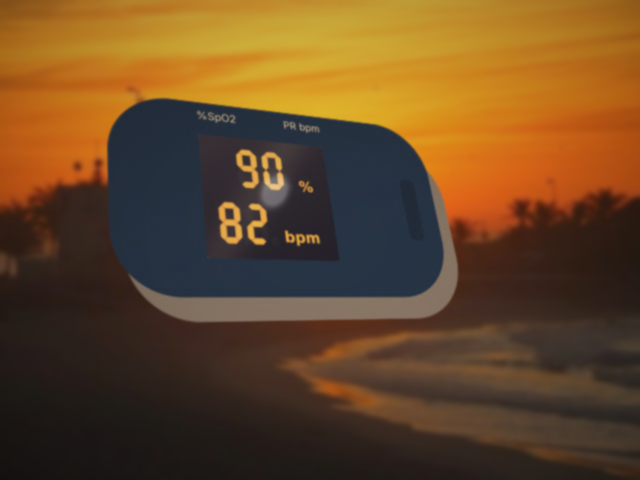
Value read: value=82 unit=bpm
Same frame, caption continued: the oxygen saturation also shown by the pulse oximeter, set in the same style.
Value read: value=90 unit=%
